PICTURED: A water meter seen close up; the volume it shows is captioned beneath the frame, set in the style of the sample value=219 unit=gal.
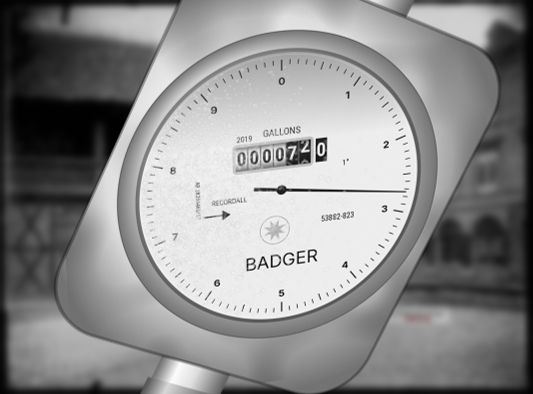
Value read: value=722.7 unit=gal
